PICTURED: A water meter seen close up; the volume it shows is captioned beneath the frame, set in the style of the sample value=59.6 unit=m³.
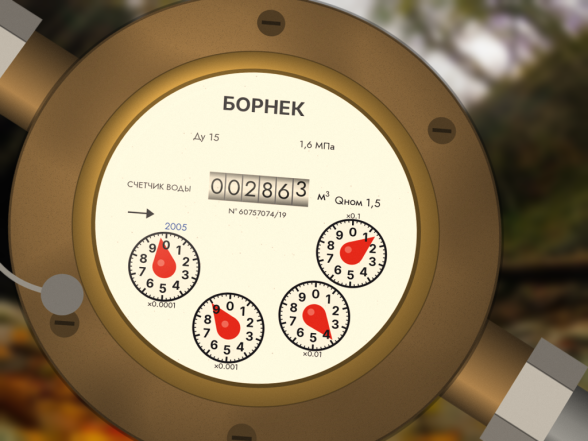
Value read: value=2863.1389 unit=m³
